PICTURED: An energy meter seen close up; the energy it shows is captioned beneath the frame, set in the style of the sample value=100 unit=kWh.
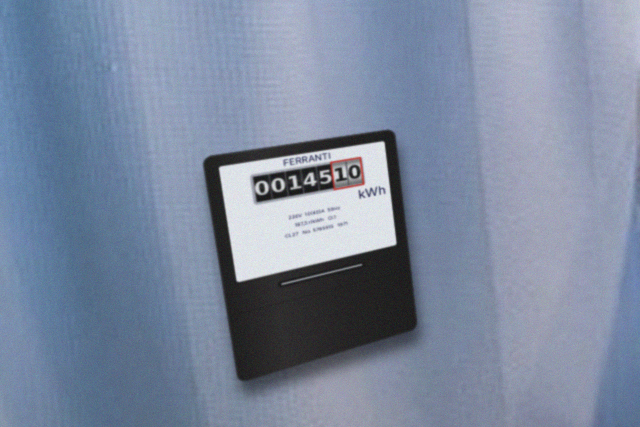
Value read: value=145.10 unit=kWh
